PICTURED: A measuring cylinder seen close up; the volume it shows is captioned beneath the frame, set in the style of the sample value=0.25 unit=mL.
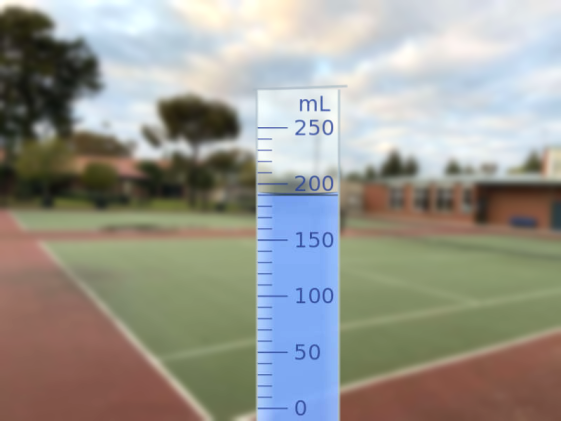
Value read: value=190 unit=mL
